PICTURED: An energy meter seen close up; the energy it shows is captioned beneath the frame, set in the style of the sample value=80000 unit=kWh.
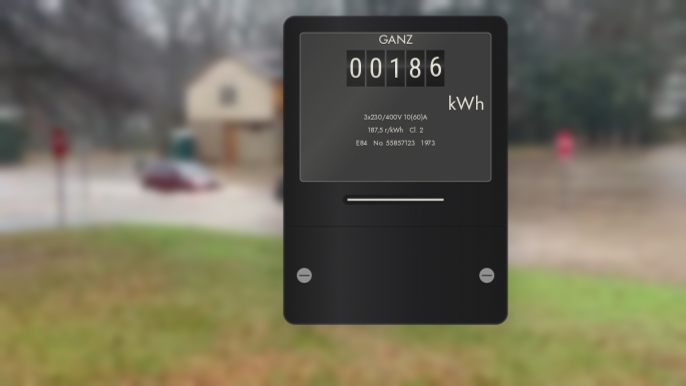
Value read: value=186 unit=kWh
